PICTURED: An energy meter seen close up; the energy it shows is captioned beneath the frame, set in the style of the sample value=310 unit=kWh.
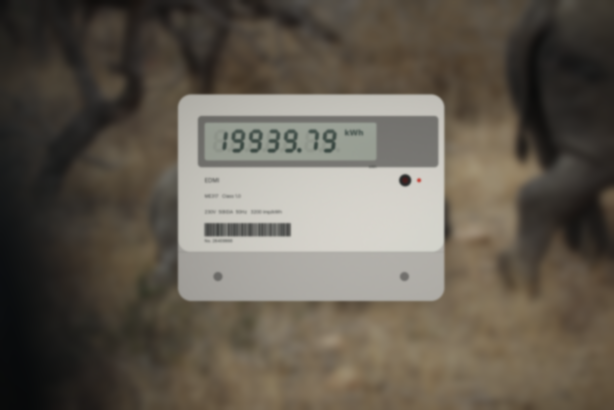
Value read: value=19939.79 unit=kWh
